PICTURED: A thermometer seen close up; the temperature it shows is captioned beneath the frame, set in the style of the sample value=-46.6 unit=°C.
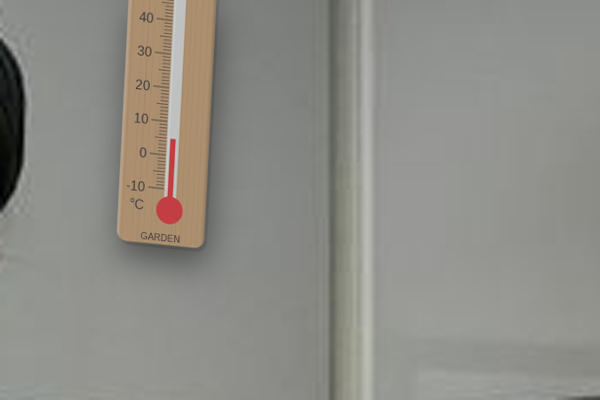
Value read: value=5 unit=°C
